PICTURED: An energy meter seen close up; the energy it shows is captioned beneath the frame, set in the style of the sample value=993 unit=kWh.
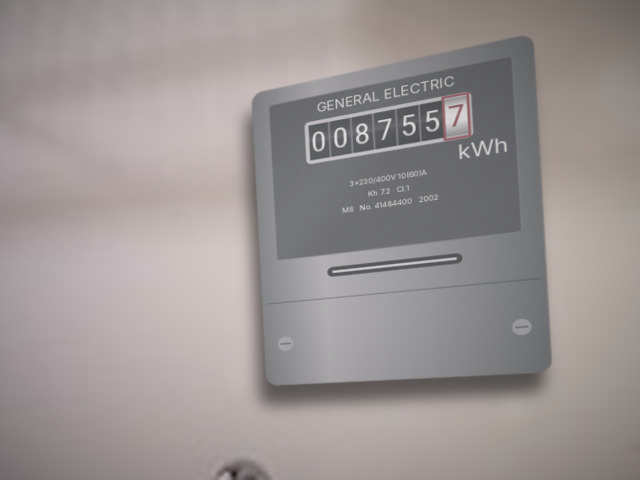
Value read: value=8755.7 unit=kWh
